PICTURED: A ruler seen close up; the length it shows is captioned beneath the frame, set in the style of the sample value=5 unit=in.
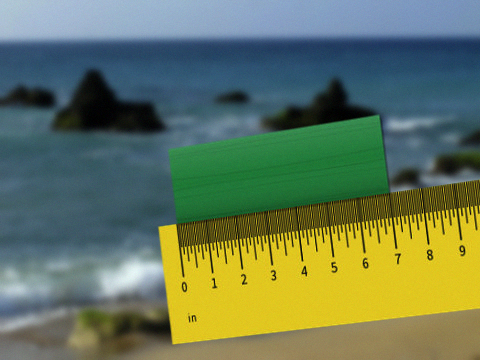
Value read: value=7 unit=in
